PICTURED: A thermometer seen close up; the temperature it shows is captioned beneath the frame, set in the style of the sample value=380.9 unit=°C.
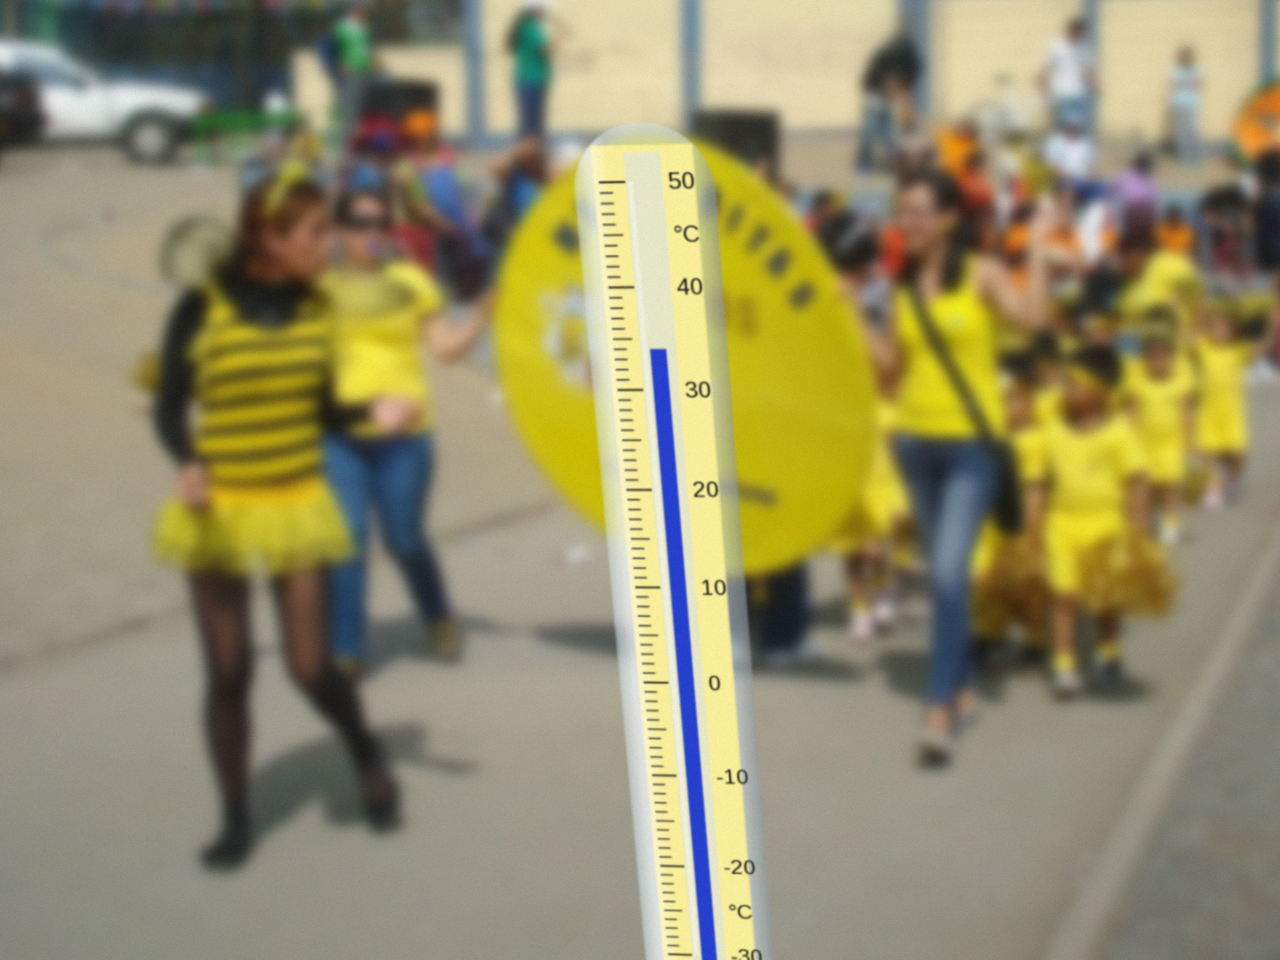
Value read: value=34 unit=°C
